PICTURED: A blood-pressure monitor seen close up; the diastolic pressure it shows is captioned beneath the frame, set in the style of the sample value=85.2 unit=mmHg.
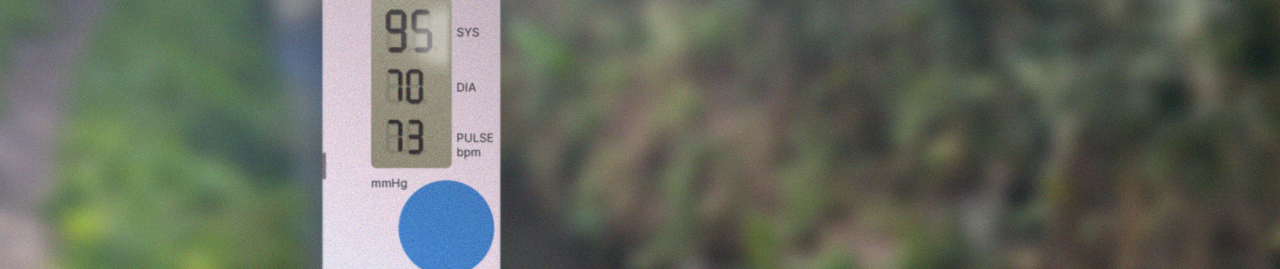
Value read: value=70 unit=mmHg
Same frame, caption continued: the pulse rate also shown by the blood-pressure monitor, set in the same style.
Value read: value=73 unit=bpm
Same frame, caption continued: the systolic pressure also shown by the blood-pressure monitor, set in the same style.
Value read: value=95 unit=mmHg
